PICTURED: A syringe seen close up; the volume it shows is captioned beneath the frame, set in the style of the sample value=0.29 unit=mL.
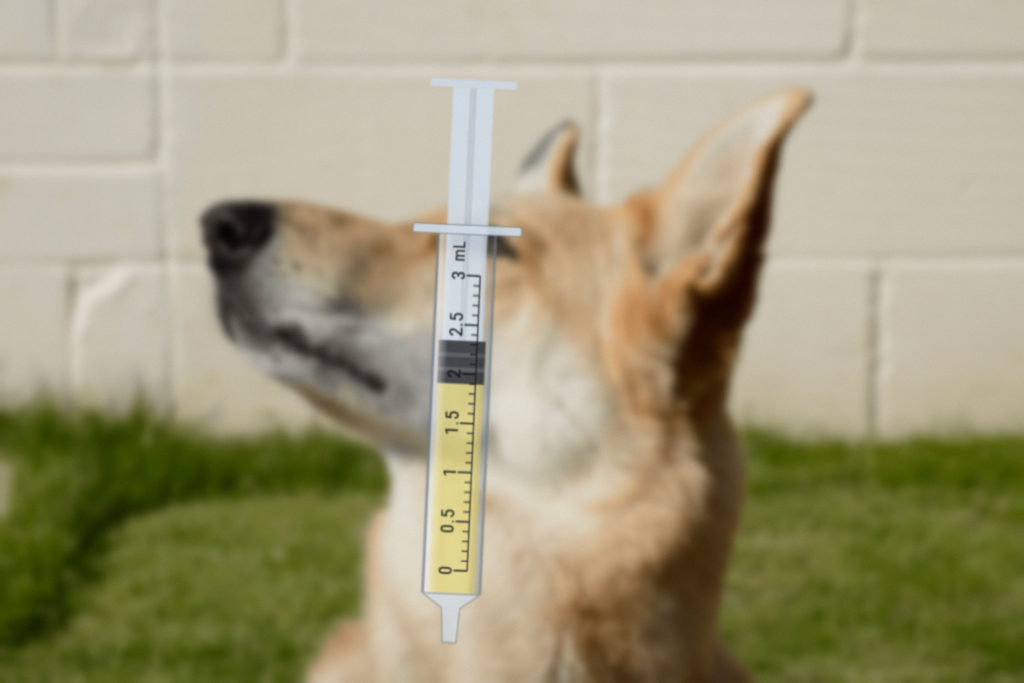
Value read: value=1.9 unit=mL
